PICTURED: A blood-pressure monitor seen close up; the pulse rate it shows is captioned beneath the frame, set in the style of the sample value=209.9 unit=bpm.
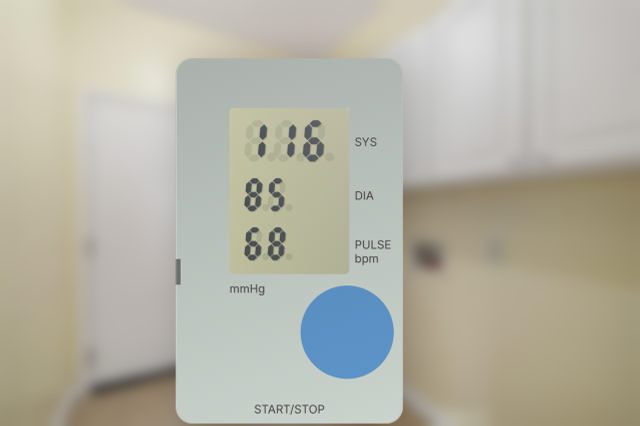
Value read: value=68 unit=bpm
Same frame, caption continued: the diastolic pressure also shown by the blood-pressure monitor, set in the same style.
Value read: value=85 unit=mmHg
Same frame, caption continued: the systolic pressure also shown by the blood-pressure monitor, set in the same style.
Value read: value=116 unit=mmHg
